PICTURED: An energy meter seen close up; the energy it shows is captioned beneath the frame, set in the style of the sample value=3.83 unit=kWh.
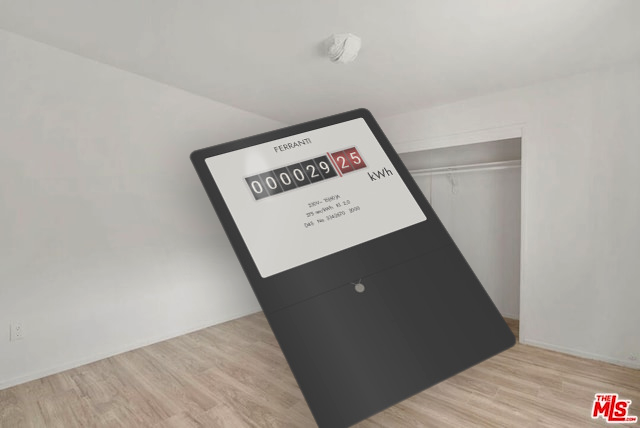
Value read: value=29.25 unit=kWh
